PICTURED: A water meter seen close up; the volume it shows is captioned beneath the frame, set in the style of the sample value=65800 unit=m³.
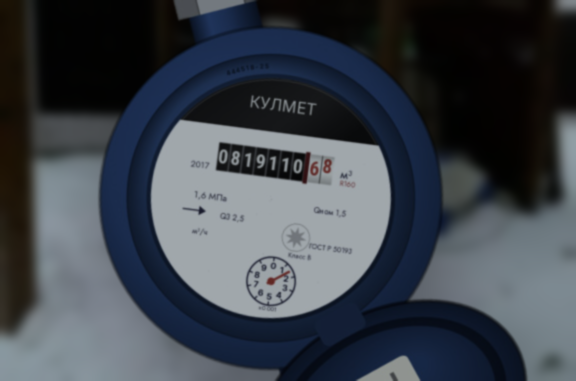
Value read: value=819110.681 unit=m³
